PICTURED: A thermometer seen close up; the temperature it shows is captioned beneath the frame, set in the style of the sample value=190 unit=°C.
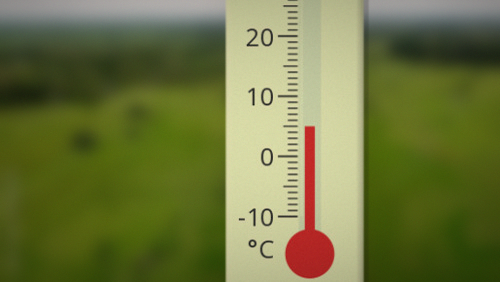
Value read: value=5 unit=°C
